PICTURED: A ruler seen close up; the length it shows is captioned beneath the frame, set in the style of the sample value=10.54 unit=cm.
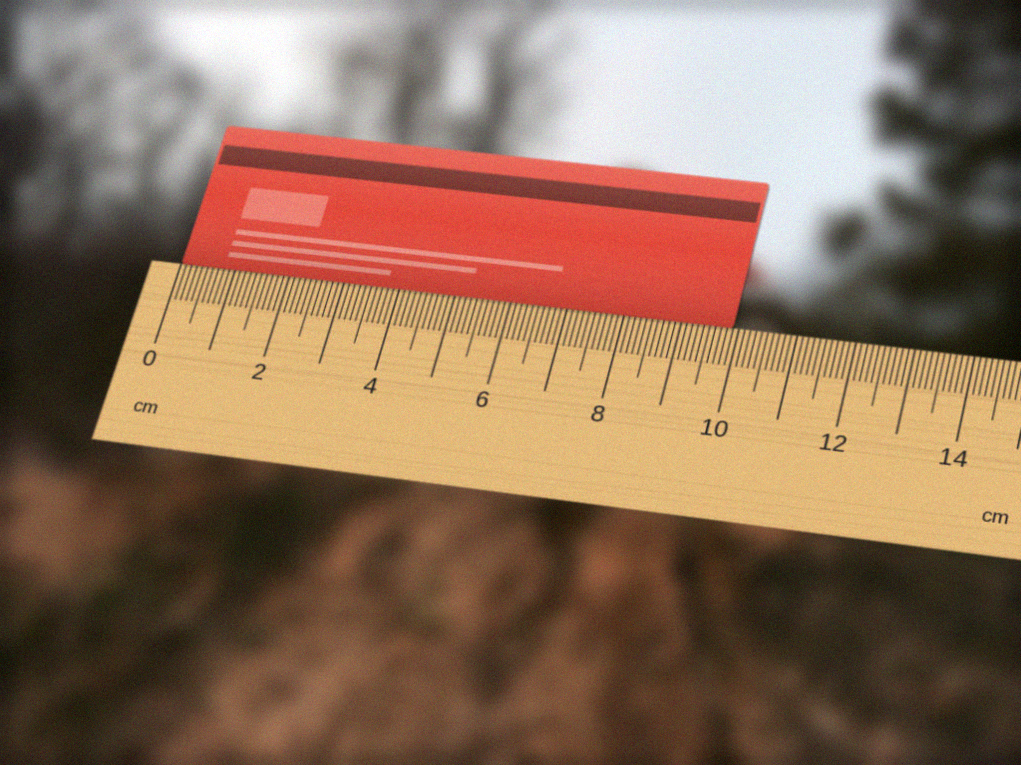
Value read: value=9.9 unit=cm
